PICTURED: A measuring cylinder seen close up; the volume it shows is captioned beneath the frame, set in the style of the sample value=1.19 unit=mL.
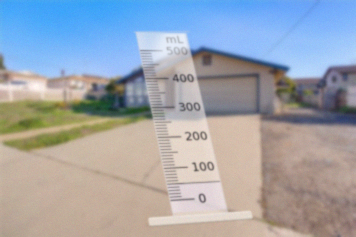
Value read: value=50 unit=mL
